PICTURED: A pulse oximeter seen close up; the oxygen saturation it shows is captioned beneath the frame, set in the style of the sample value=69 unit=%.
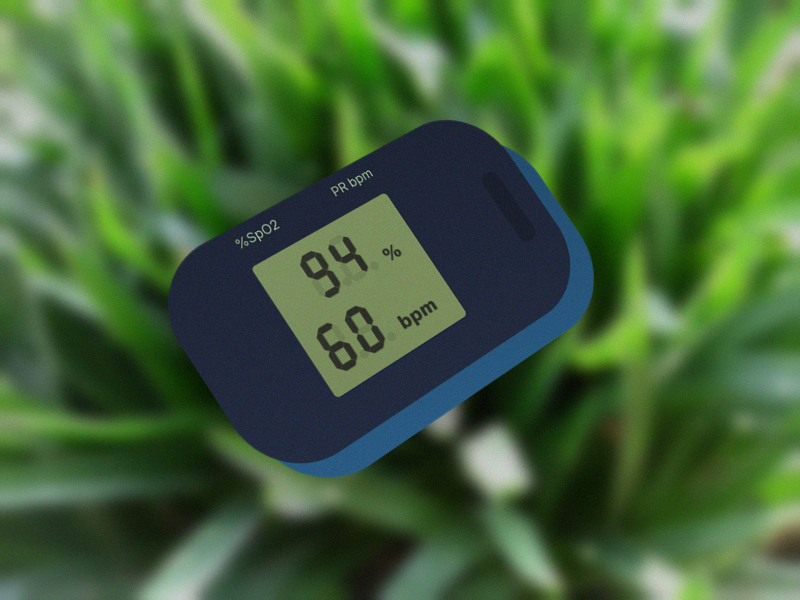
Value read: value=94 unit=%
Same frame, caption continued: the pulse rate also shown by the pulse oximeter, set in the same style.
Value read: value=60 unit=bpm
